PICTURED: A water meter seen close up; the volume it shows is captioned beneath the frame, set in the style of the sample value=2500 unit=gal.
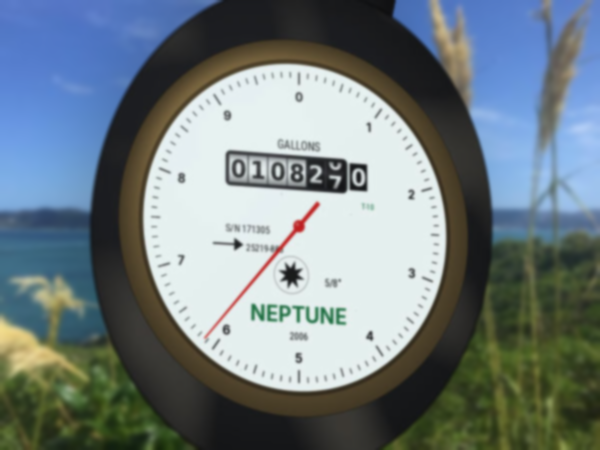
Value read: value=108266.1 unit=gal
